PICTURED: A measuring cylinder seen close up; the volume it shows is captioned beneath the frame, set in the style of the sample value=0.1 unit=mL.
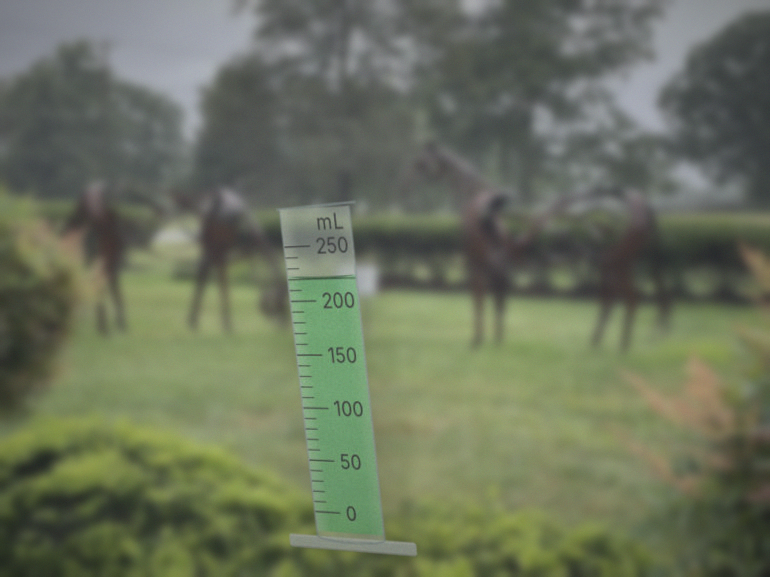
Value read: value=220 unit=mL
